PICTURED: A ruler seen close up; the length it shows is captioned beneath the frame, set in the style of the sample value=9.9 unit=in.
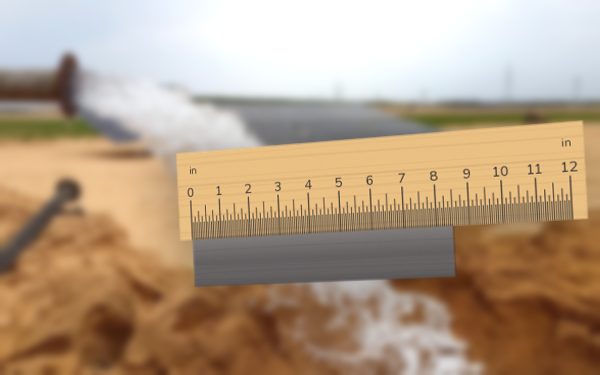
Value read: value=8.5 unit=in
